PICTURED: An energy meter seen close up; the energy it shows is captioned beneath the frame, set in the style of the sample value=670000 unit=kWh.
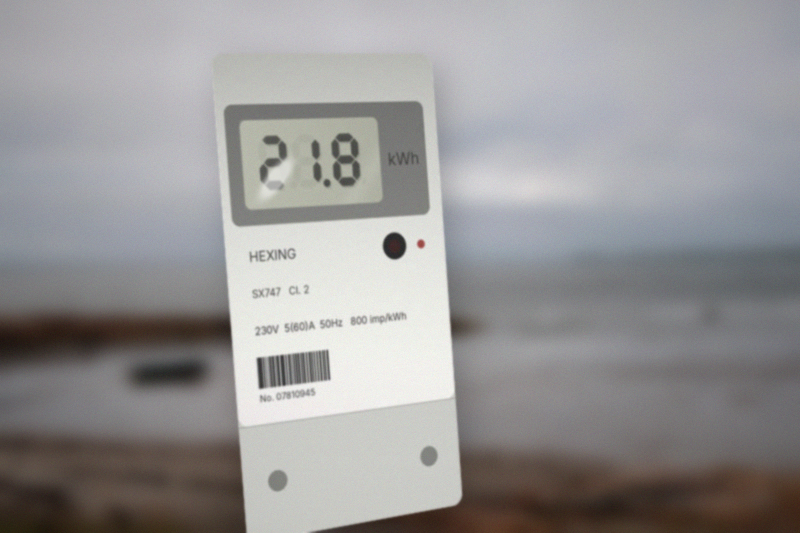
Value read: value=21.8 unit=kWh
